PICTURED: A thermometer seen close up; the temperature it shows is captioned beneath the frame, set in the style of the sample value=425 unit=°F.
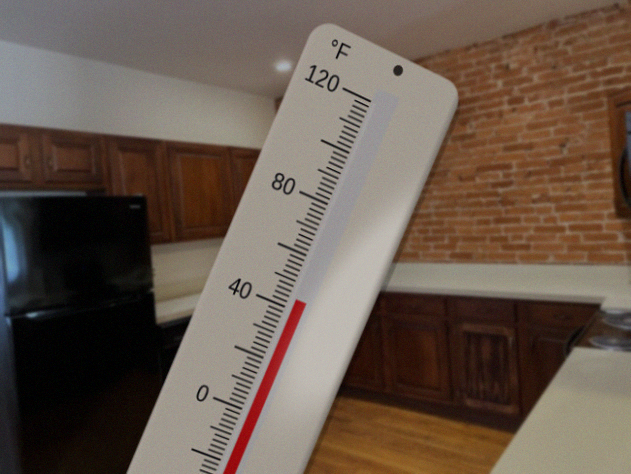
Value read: value=44 unit=°F
